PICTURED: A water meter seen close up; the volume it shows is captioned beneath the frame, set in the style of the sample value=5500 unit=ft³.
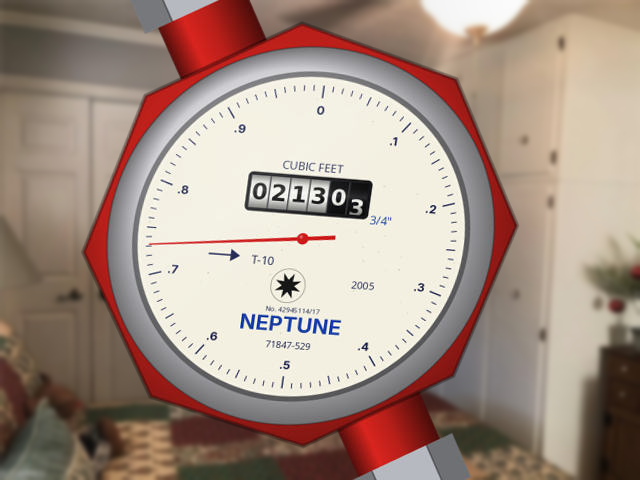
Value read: value=21302.73 unit=ft³
